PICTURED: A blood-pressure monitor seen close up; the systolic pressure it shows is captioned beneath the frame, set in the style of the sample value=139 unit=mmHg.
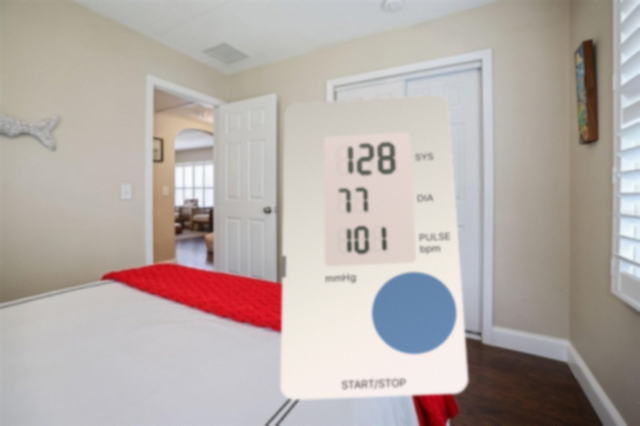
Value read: value=128 unit=mmHg
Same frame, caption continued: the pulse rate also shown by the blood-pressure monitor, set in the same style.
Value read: value=101 unit=bpm
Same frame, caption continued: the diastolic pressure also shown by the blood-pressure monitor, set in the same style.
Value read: value=77 unit=mmHg
